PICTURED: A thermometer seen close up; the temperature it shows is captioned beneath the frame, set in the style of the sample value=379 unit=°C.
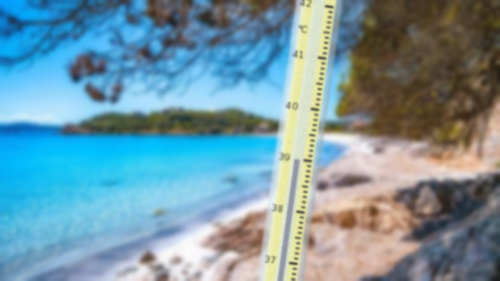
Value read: value=39 unit=°C
